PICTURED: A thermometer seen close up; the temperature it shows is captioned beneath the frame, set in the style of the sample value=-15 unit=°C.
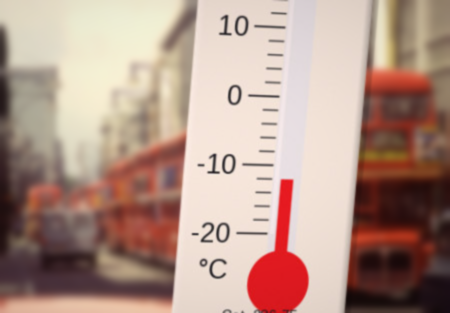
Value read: value=-12 unit=°C
